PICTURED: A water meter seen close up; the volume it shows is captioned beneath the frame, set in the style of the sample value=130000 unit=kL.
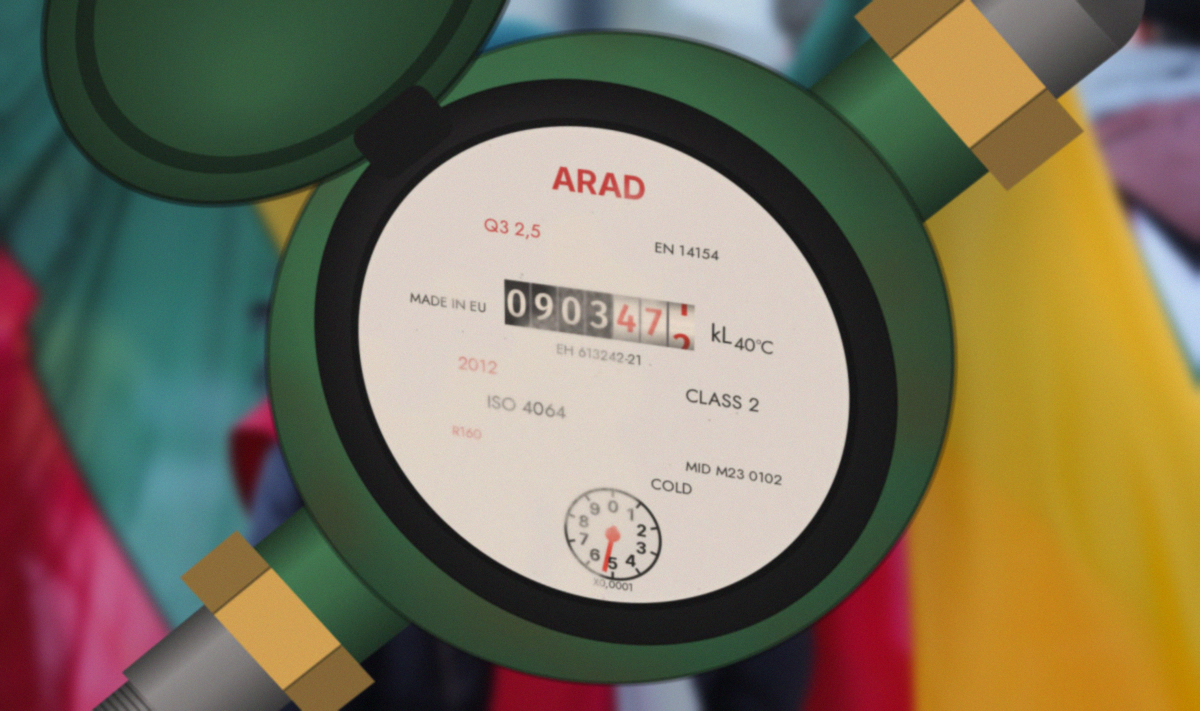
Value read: value=903.4715 unit=kL
